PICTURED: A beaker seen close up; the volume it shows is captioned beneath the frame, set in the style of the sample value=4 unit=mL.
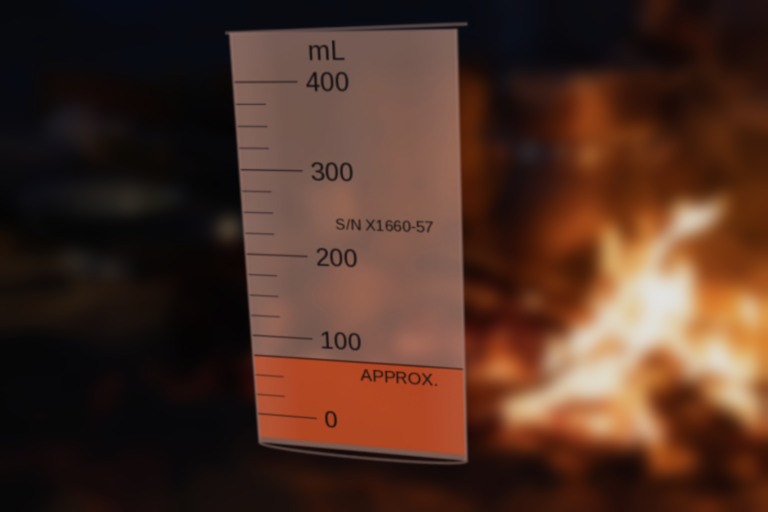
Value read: value=75 unit=mL
